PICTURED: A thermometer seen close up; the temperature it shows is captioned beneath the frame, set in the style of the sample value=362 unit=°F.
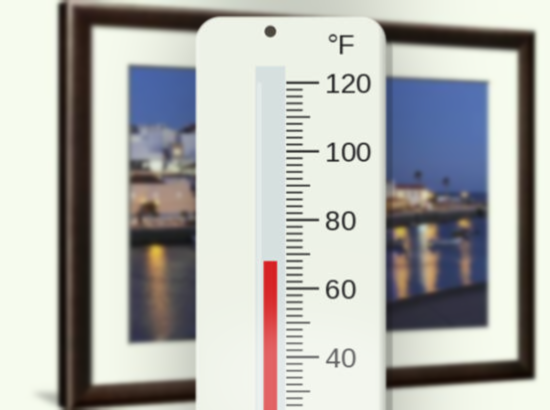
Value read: value=68 unit=°F
